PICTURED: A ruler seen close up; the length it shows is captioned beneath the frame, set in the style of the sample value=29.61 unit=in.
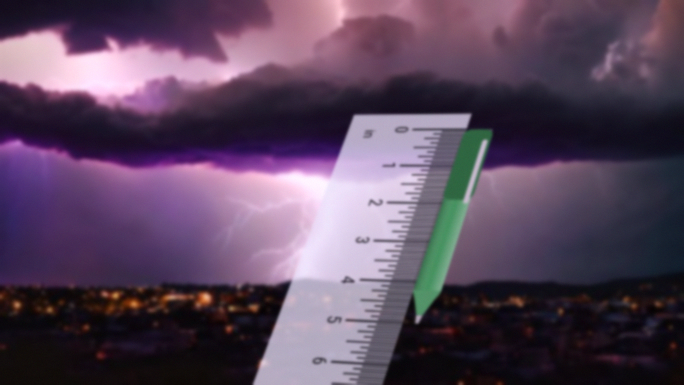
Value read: value=5 unit=in
